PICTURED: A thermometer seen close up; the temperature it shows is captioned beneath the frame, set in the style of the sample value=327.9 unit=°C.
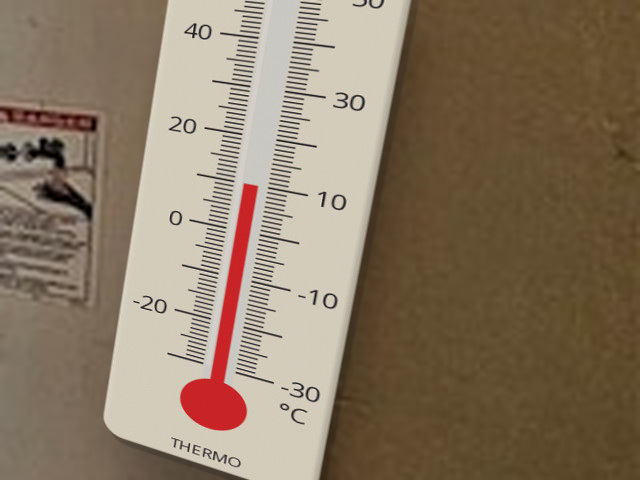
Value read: value=10 unit=°C
